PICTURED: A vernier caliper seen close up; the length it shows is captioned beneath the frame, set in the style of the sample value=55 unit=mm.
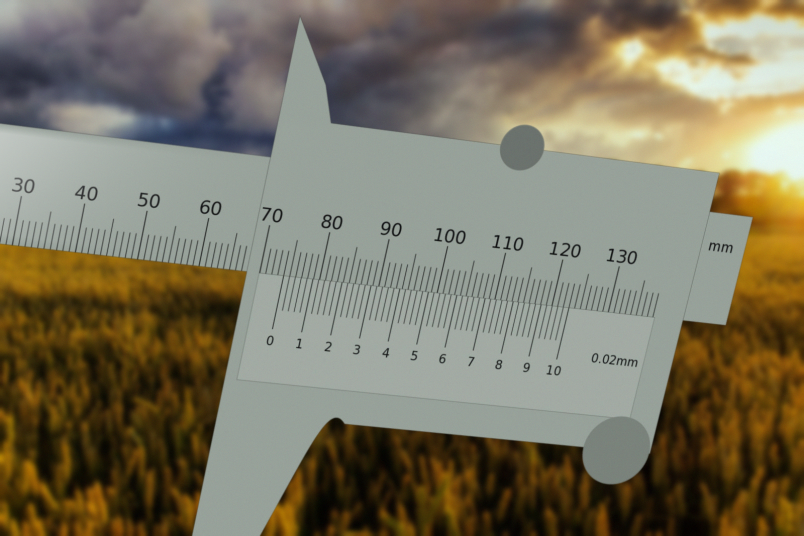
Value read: value=74.0 unit=mm
